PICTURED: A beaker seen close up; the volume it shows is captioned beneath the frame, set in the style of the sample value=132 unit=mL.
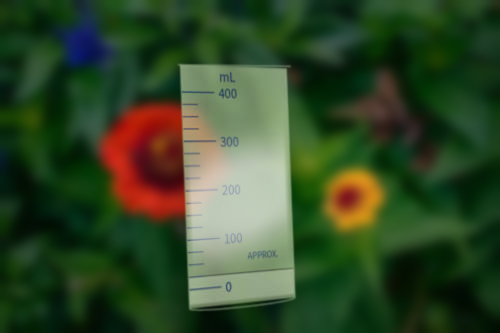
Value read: value=25 unit=mL
